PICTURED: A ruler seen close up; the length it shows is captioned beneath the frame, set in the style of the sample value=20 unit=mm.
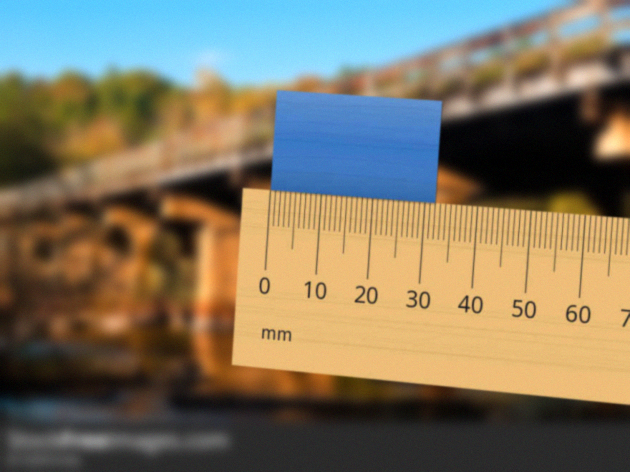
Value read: value=32 unit=mm
